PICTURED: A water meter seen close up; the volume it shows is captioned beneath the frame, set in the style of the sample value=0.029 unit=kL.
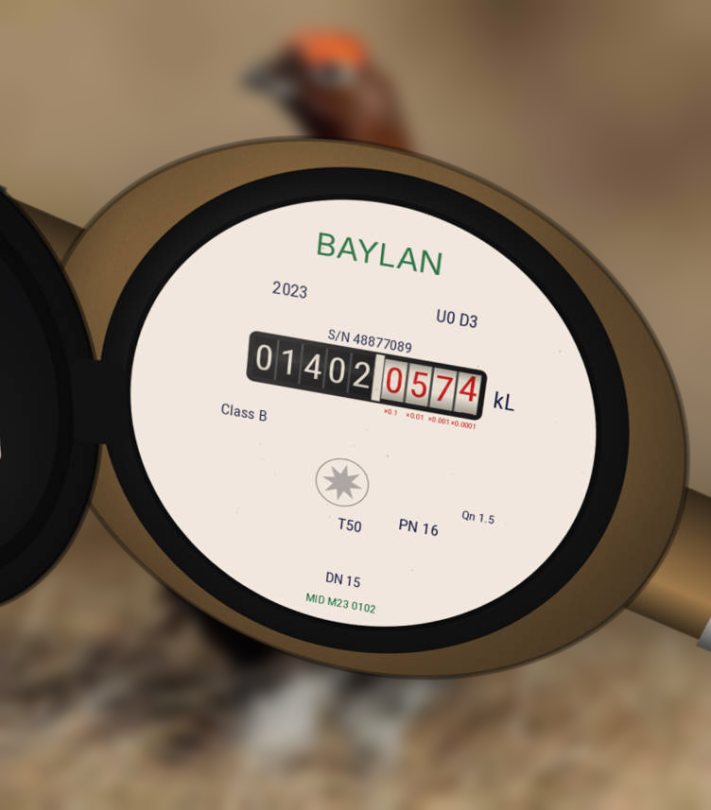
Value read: value=1402.0574 unit=kL
